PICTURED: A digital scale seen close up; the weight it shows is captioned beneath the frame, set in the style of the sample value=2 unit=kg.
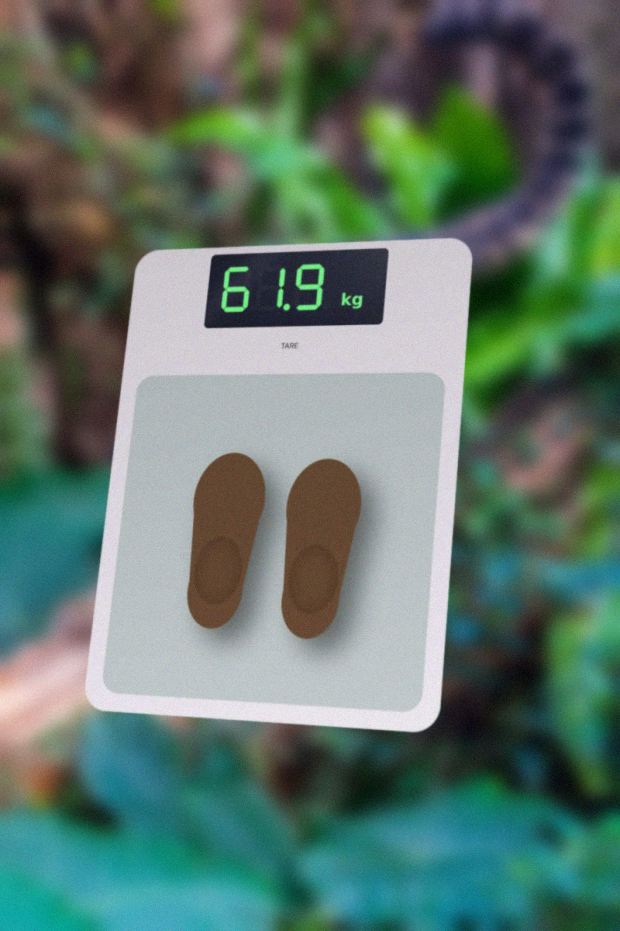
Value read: value=61.9 unit=kg
